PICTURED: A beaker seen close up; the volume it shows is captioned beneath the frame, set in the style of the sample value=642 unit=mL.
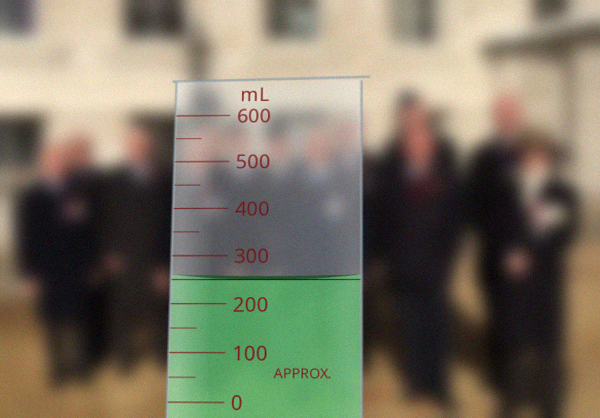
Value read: value=250 unit=mL
